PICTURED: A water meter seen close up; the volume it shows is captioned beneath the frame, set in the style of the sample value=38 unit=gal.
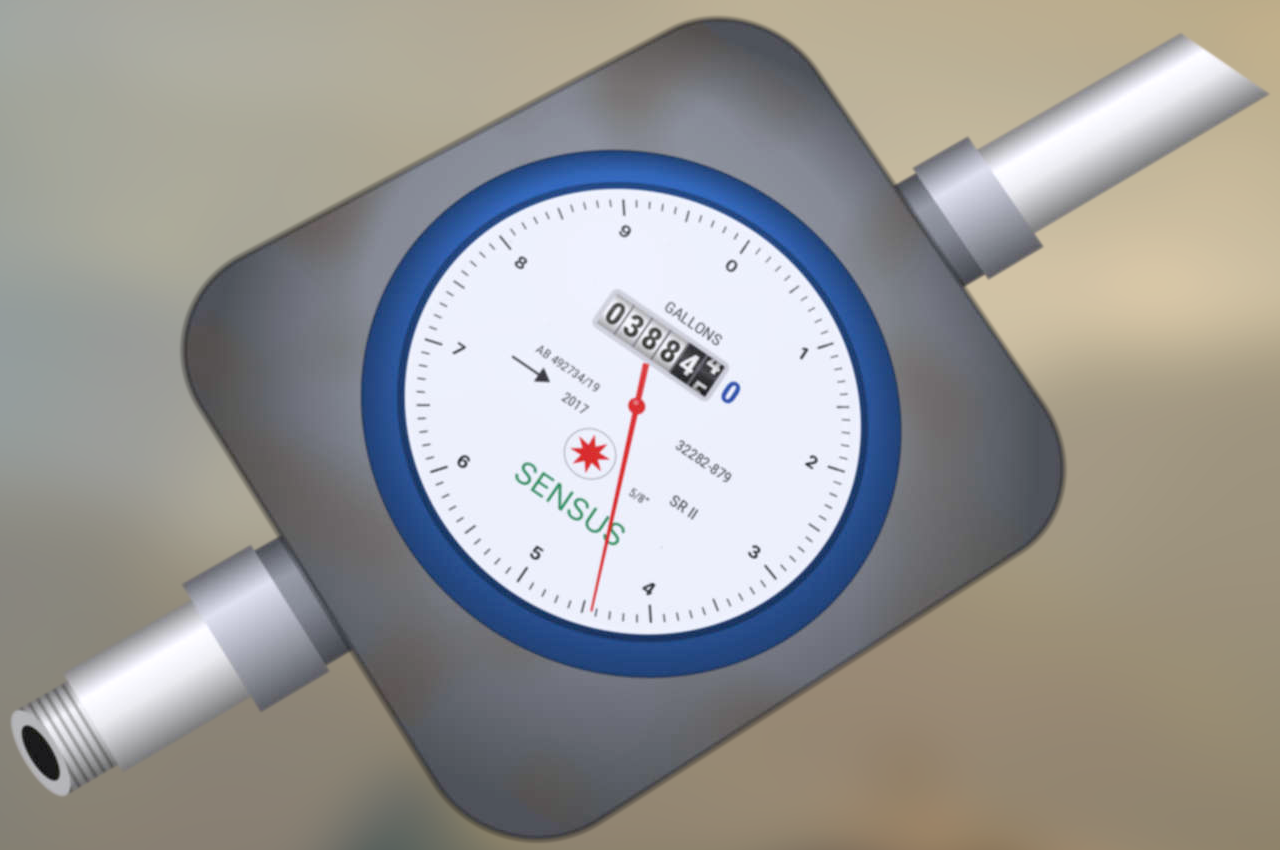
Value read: value=388444.4 unit=gal
